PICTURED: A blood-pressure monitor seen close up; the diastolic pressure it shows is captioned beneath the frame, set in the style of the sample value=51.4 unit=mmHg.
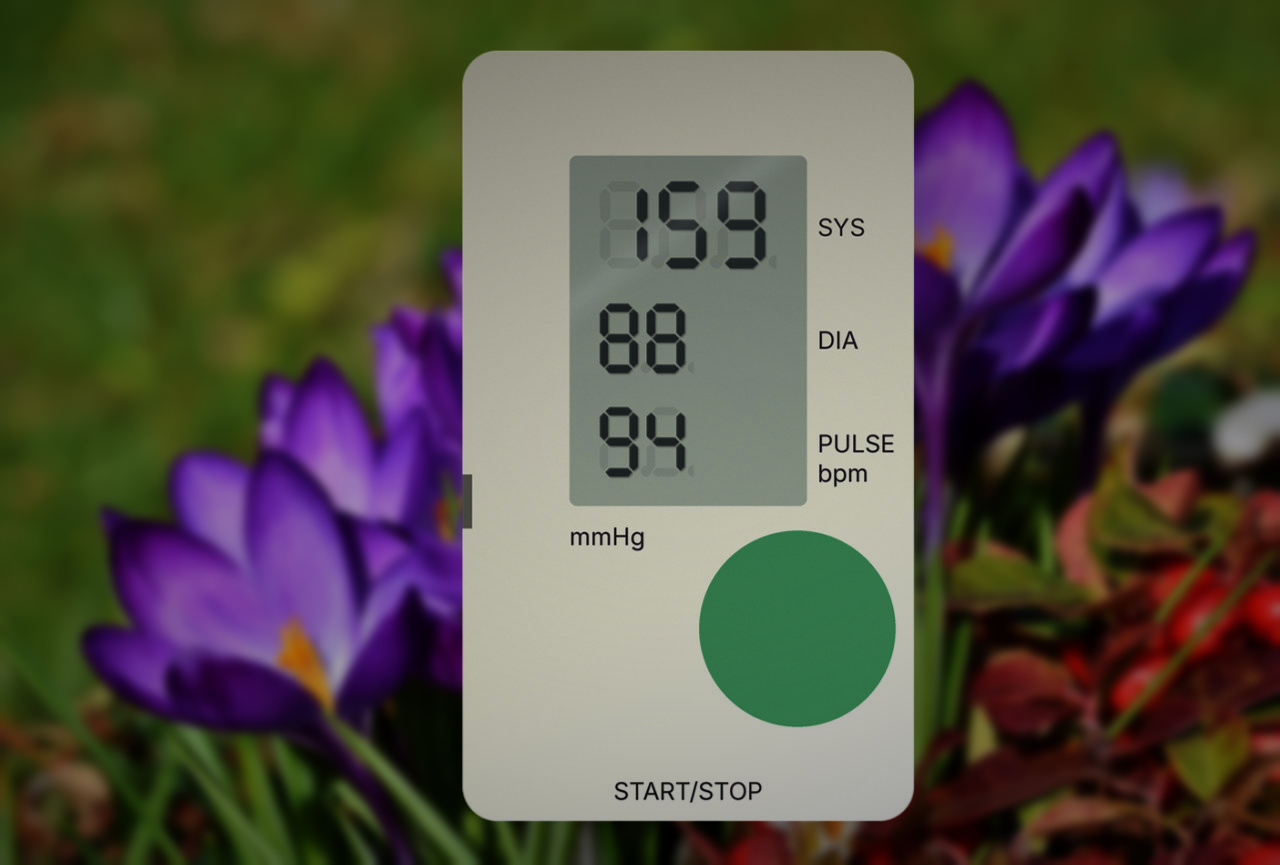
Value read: value=88 unit=mmHg
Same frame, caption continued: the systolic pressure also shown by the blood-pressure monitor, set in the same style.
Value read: value=159 unit=mmHg
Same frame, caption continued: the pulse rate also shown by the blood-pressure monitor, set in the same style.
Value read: value=94 unit=bpm
